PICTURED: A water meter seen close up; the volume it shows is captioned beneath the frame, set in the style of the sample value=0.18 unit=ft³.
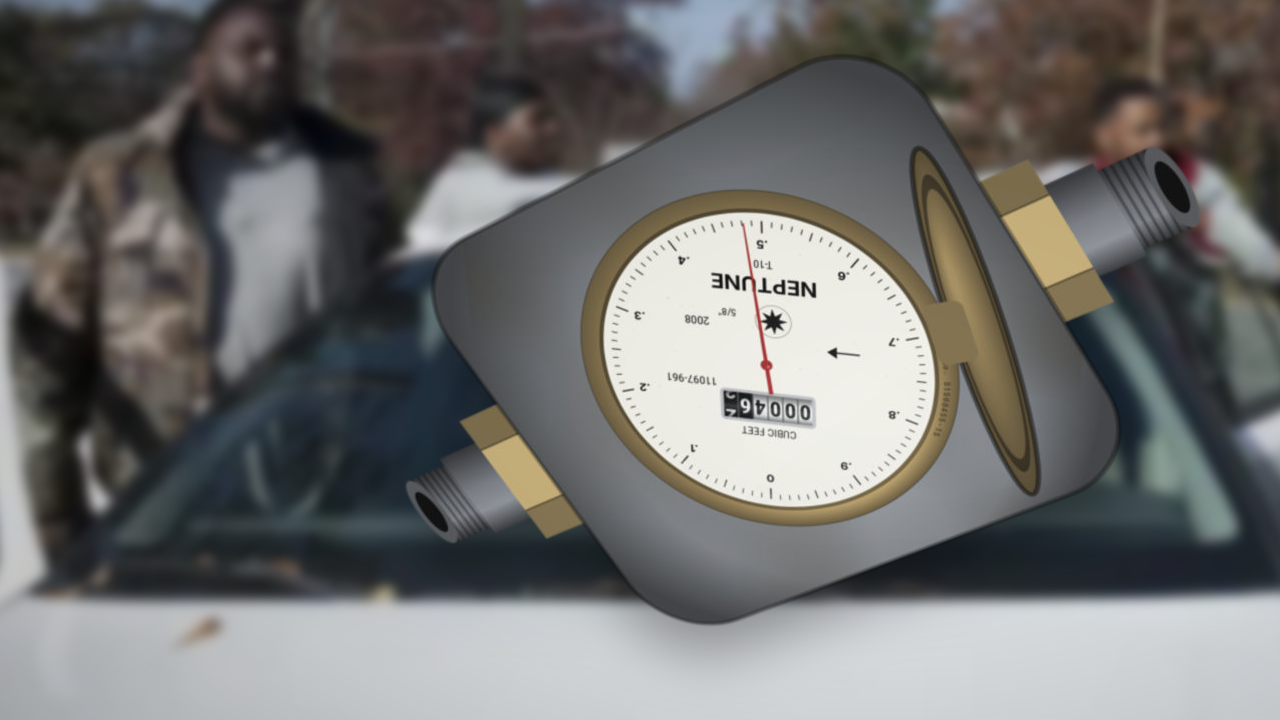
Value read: value=462.48 unit=ft³
